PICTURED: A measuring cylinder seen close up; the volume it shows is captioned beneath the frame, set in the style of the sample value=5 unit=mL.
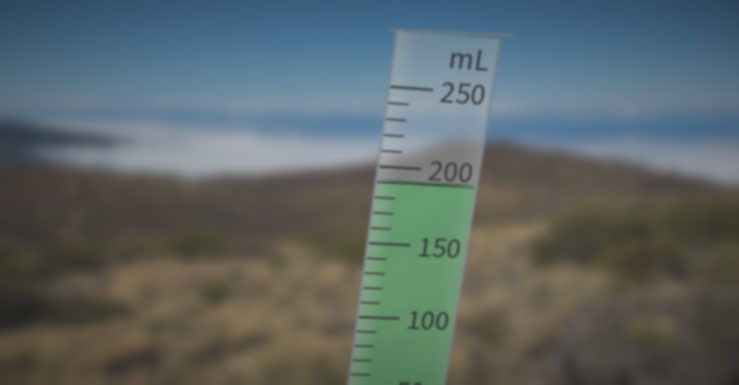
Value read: value=190 unit=mL
